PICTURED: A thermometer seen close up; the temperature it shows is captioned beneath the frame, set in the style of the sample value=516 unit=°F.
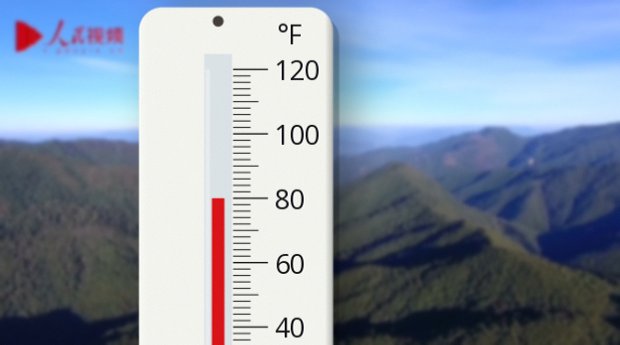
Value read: value=80 unit=°F
